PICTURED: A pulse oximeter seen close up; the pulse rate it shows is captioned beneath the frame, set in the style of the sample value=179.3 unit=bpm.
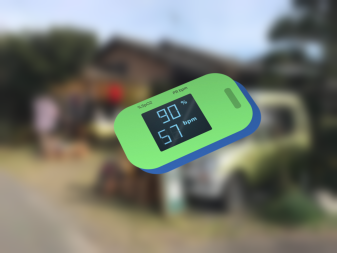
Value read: value=57 unit=bpm
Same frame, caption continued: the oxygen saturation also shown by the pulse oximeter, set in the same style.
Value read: value=90 unit=%
